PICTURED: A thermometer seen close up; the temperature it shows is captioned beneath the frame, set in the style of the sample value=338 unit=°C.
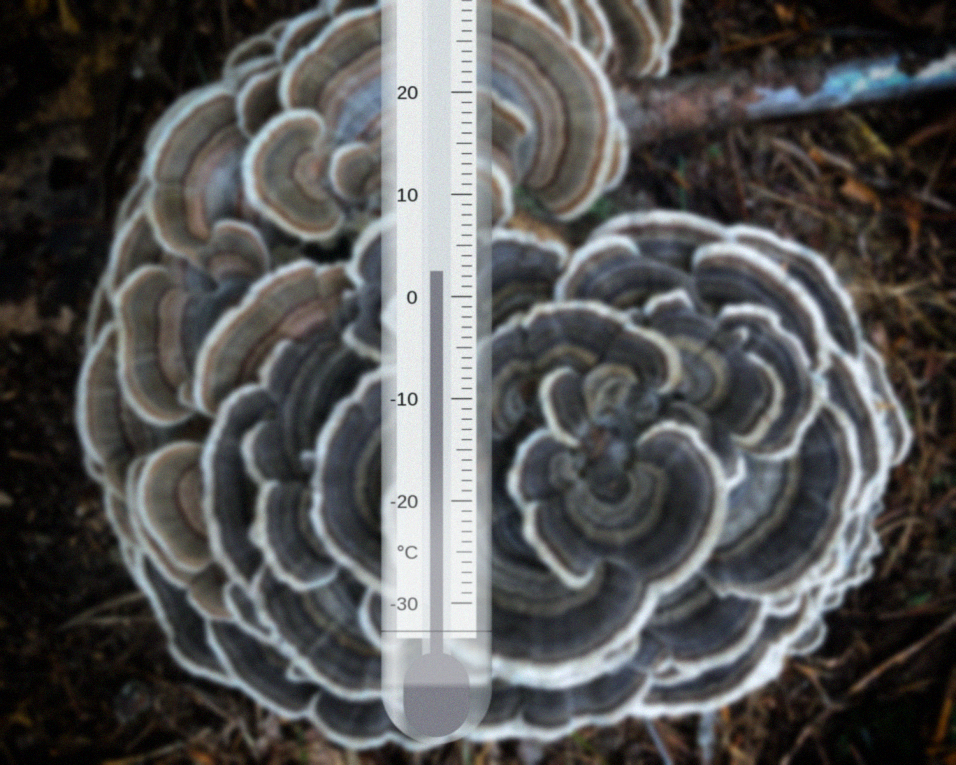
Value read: value=2.5 unit=°C
